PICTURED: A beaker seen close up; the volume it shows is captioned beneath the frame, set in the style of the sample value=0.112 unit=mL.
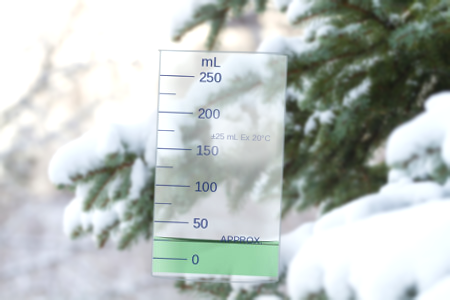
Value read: value=25 unit=mL
